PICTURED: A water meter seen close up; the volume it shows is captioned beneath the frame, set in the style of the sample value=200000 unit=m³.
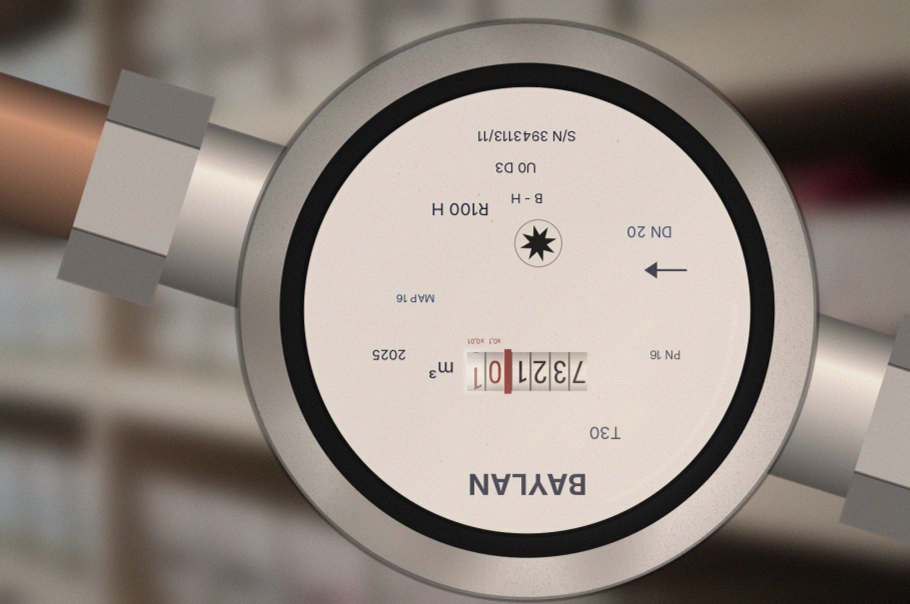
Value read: value=7321.01 unit=m³
